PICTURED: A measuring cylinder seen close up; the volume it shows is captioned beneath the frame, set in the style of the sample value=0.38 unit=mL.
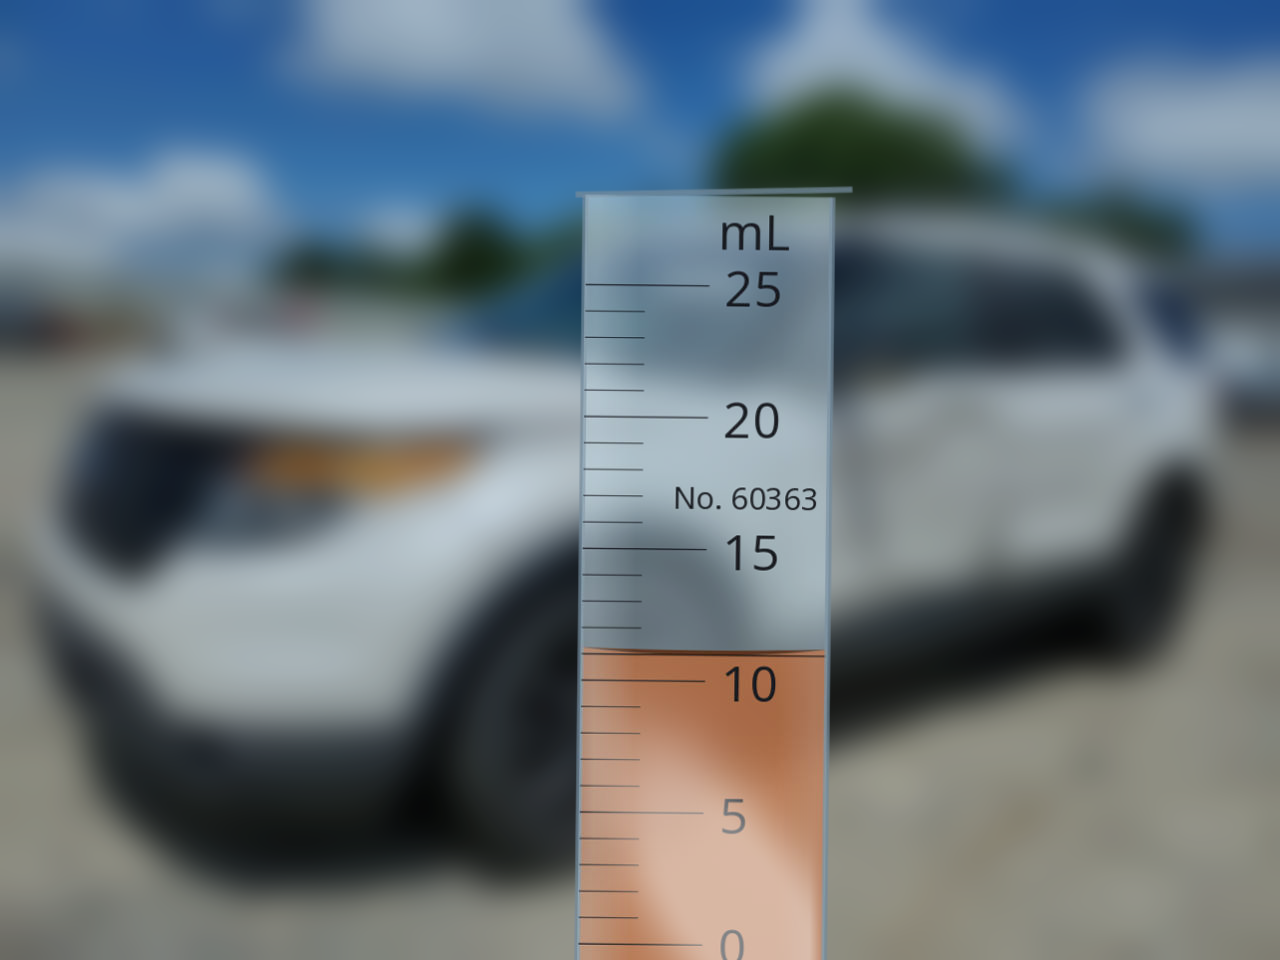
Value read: value=11 unit=mL
